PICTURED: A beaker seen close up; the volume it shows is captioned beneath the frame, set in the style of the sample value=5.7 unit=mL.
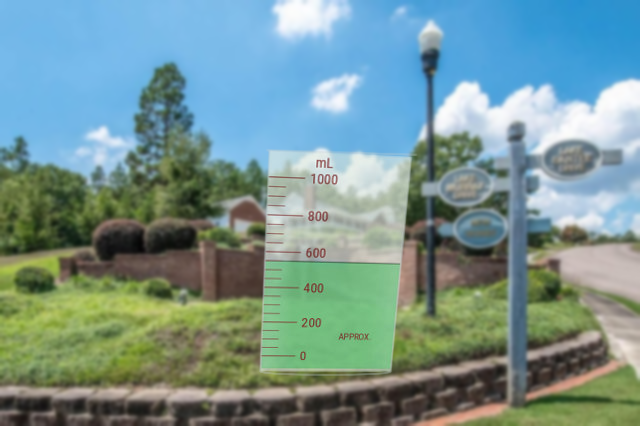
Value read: value=550 unit=mL
